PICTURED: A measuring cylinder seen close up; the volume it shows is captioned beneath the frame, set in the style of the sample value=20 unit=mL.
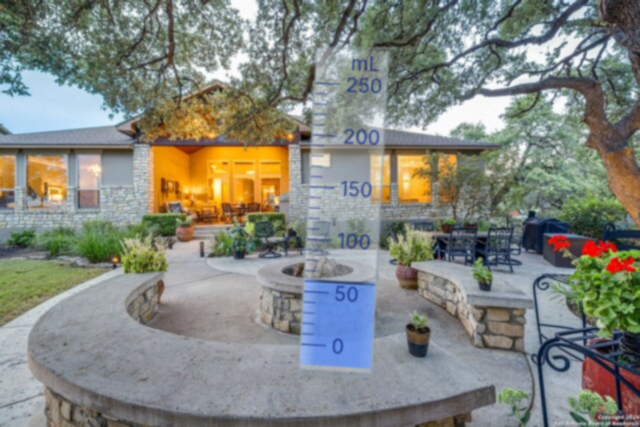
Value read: value=60 unit=mL
